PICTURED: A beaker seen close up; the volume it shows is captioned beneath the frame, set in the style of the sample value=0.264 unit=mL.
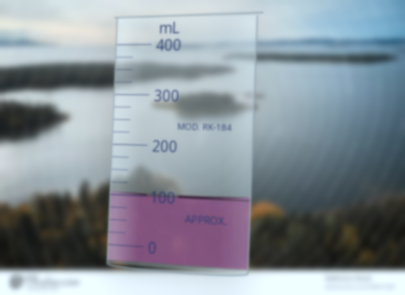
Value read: value=100 unit=mL
